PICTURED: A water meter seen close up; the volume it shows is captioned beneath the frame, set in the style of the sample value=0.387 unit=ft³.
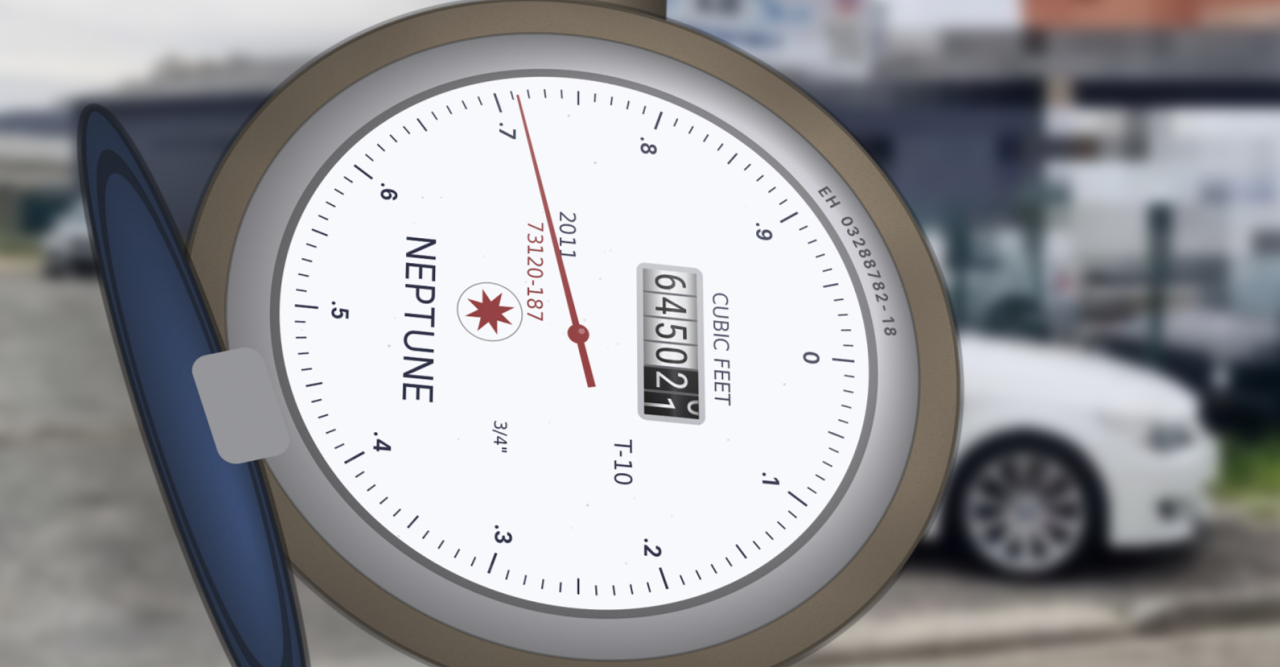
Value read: value=645020.71 unit=ft³
